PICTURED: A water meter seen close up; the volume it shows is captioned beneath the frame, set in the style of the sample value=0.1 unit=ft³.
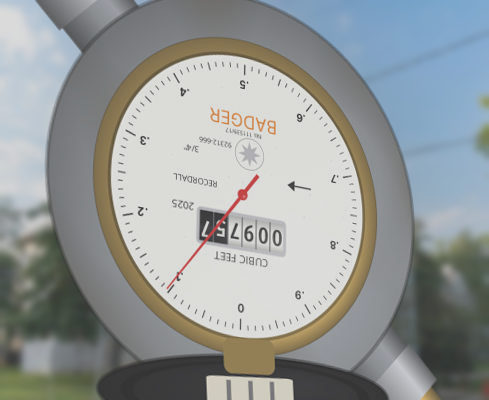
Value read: value=9757.10 unit=ft³
